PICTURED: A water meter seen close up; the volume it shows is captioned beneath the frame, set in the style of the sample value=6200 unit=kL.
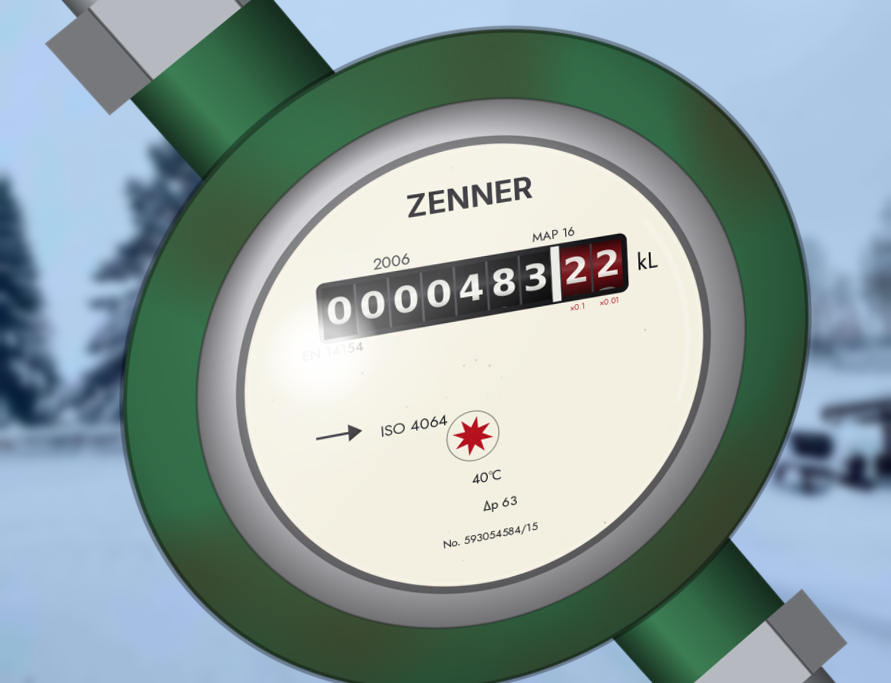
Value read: value=483.22 unit=kL
